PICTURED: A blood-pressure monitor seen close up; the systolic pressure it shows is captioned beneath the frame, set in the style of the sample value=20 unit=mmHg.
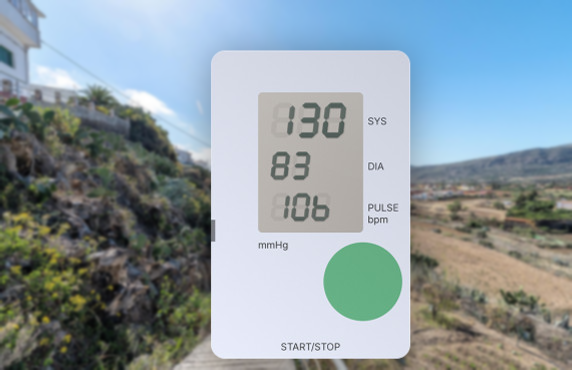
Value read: value=130 unit=mmHg
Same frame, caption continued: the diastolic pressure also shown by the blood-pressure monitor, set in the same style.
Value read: value=83 unit=mmHg
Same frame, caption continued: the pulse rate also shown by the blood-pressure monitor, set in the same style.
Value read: value=106 unit=bpm
